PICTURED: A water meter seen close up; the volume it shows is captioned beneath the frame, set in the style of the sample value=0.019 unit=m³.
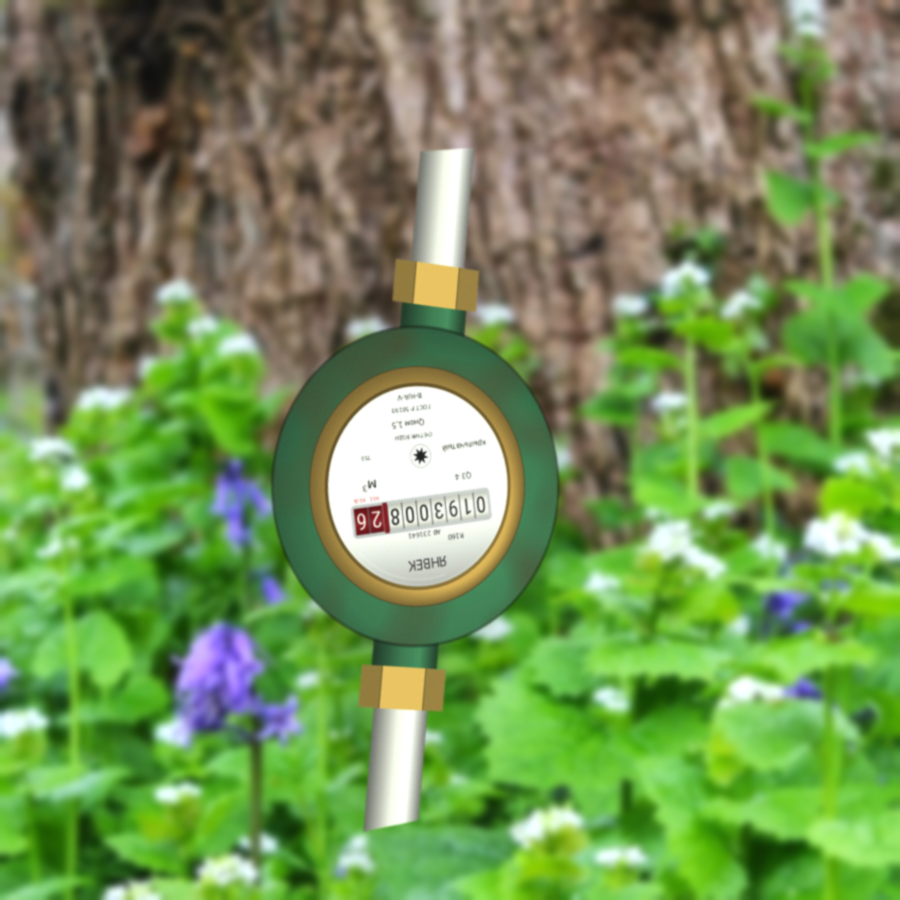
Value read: value=193008.26 unit=m³
